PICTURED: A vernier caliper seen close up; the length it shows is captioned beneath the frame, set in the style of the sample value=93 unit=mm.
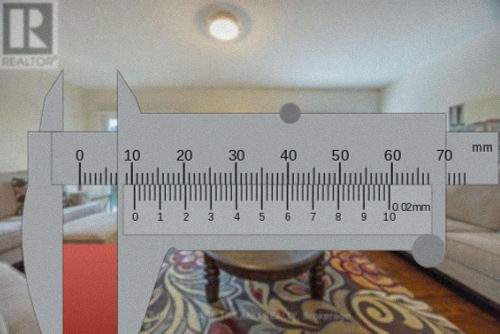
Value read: value=10.5 unit=mm
